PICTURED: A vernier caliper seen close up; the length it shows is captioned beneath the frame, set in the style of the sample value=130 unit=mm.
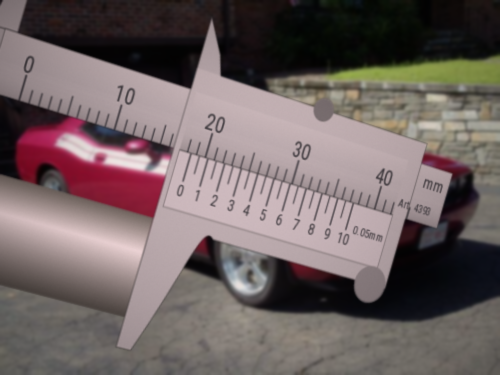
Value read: value=18.4 unit=mm
